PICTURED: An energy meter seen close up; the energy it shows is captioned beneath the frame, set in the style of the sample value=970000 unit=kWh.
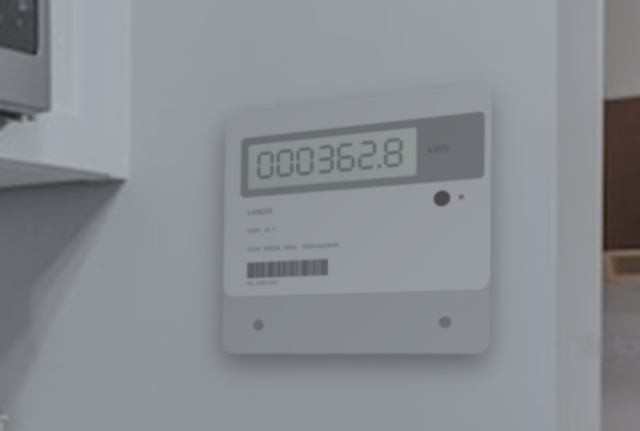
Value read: value=362.8 unit=kWh
